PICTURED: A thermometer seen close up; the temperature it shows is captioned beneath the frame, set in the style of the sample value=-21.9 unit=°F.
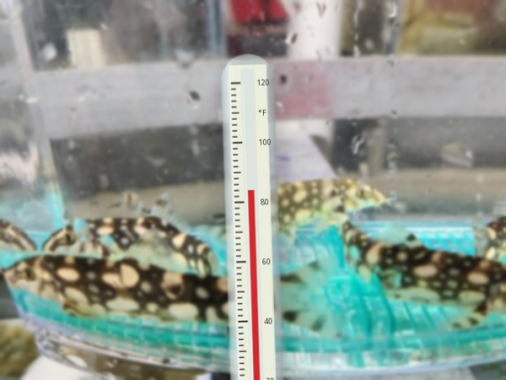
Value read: value=84 unit=°F
